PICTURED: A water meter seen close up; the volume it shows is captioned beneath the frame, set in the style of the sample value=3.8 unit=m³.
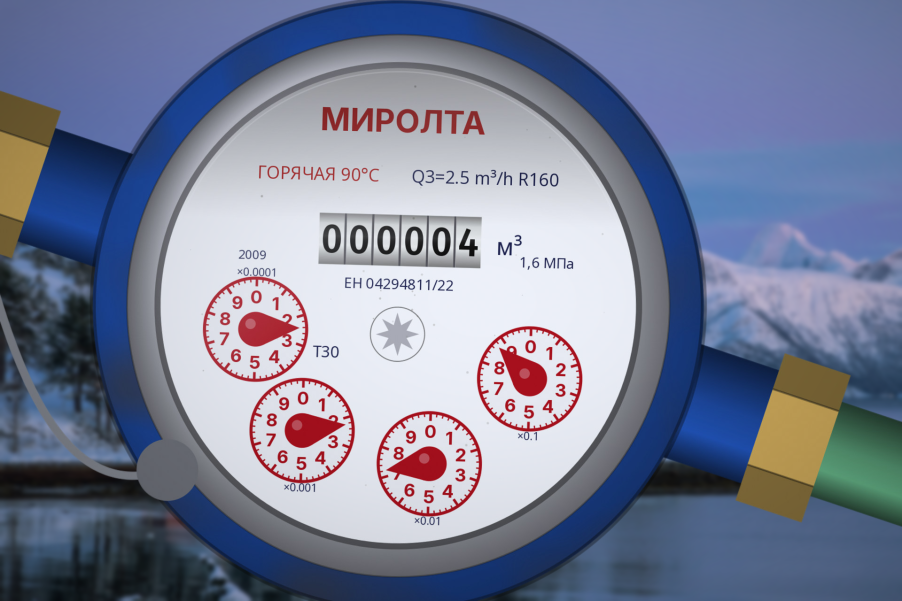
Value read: value=4.8722 unit=m³
